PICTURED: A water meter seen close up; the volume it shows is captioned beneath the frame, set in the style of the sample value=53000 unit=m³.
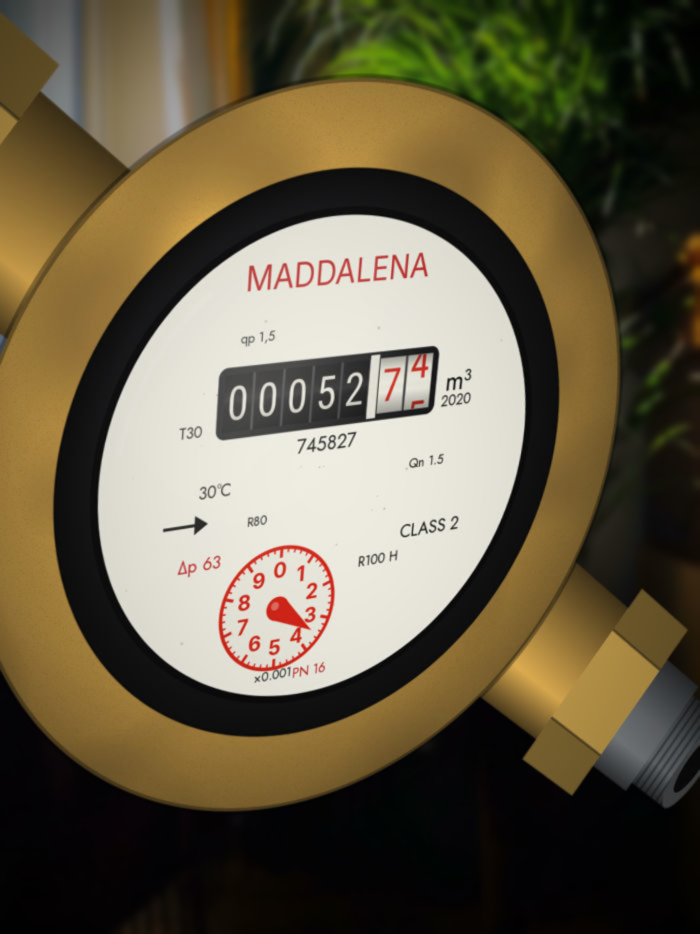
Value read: value=52.743 unit=m³
